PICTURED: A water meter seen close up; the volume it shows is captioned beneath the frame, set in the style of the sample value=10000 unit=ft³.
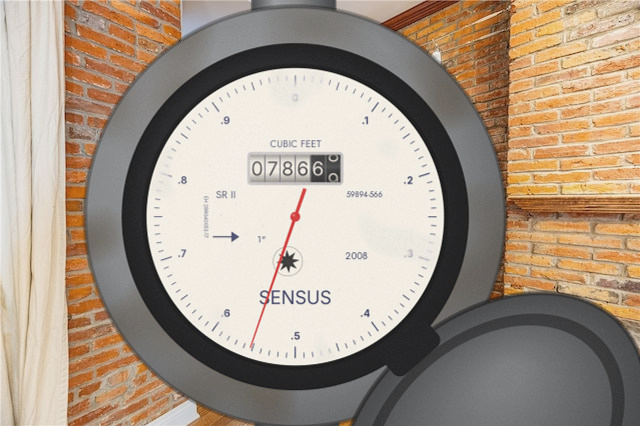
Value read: value=78668.55 unit=ft³
